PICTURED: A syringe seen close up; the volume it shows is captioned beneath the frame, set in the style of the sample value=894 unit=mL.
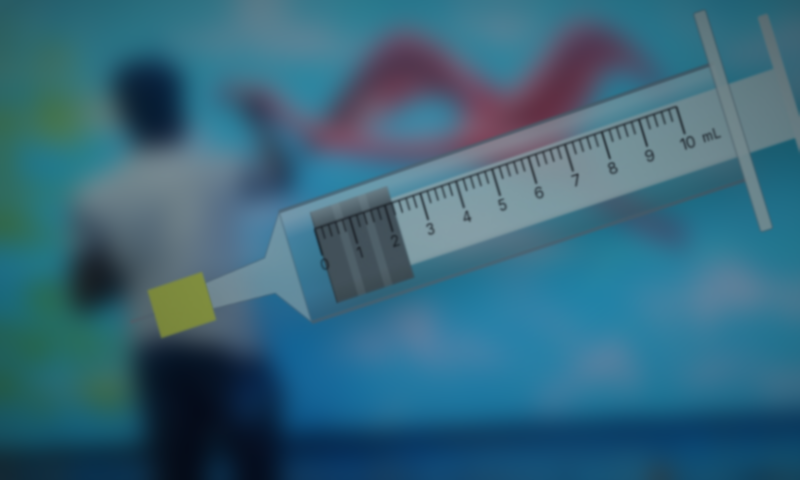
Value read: value=0 unit=mL
